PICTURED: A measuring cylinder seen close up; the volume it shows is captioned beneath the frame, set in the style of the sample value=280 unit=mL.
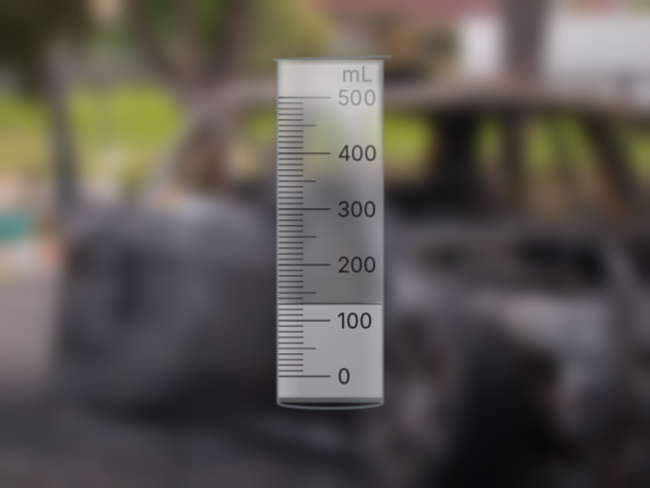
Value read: value=130 unit=mL
